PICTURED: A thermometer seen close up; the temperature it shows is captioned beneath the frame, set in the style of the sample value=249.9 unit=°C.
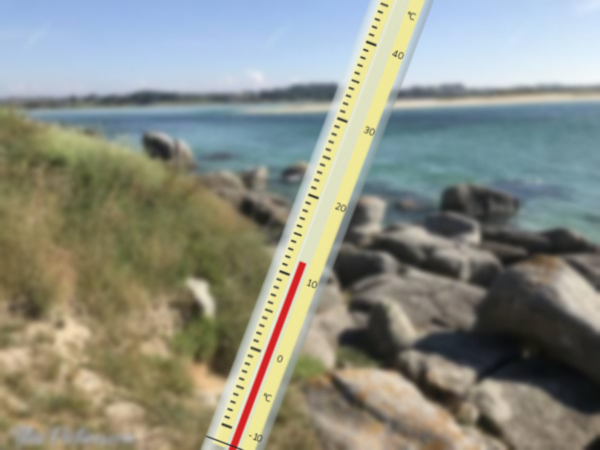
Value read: value=12 unit=°C
